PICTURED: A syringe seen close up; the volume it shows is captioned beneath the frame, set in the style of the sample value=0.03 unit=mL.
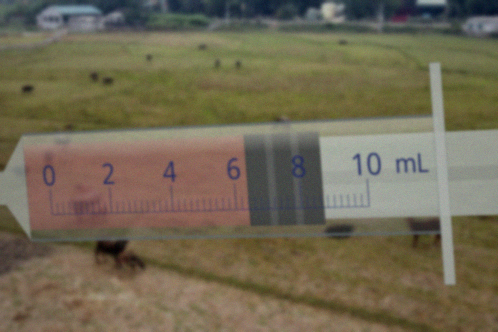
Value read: value=6.4 unit=mL
